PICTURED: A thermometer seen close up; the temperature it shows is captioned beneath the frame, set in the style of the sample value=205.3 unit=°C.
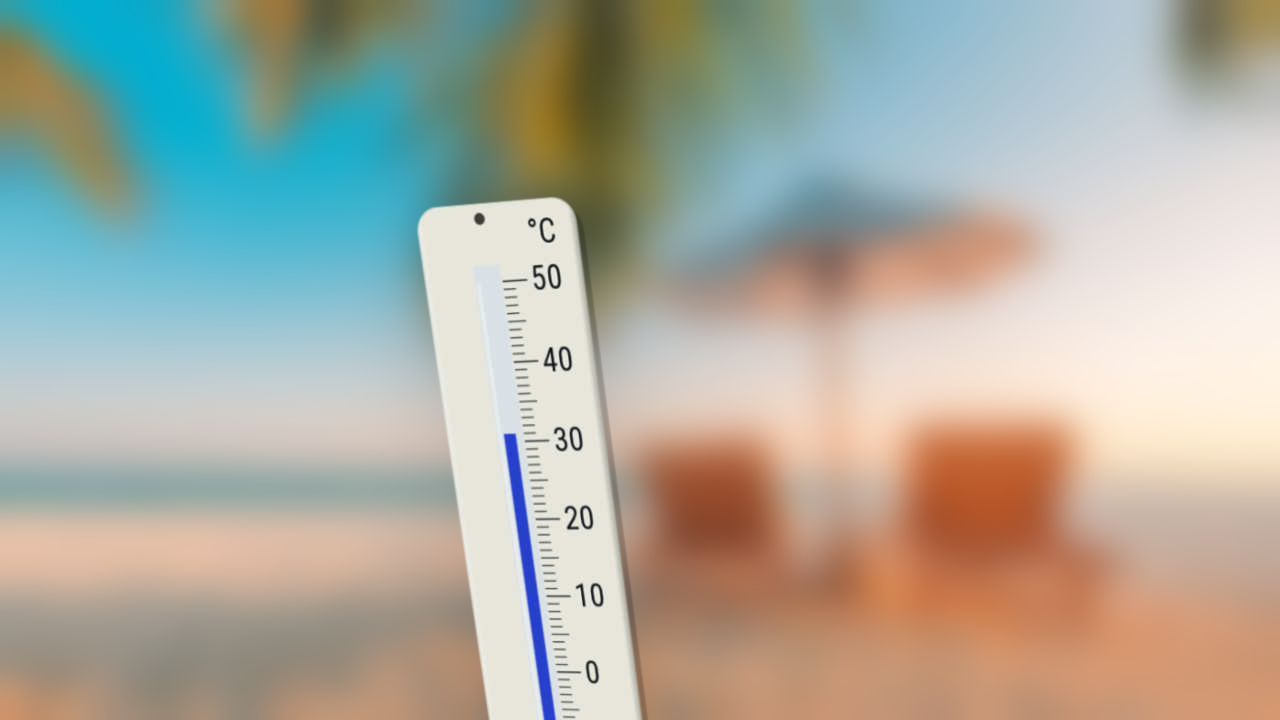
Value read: value=31 unit=°C
